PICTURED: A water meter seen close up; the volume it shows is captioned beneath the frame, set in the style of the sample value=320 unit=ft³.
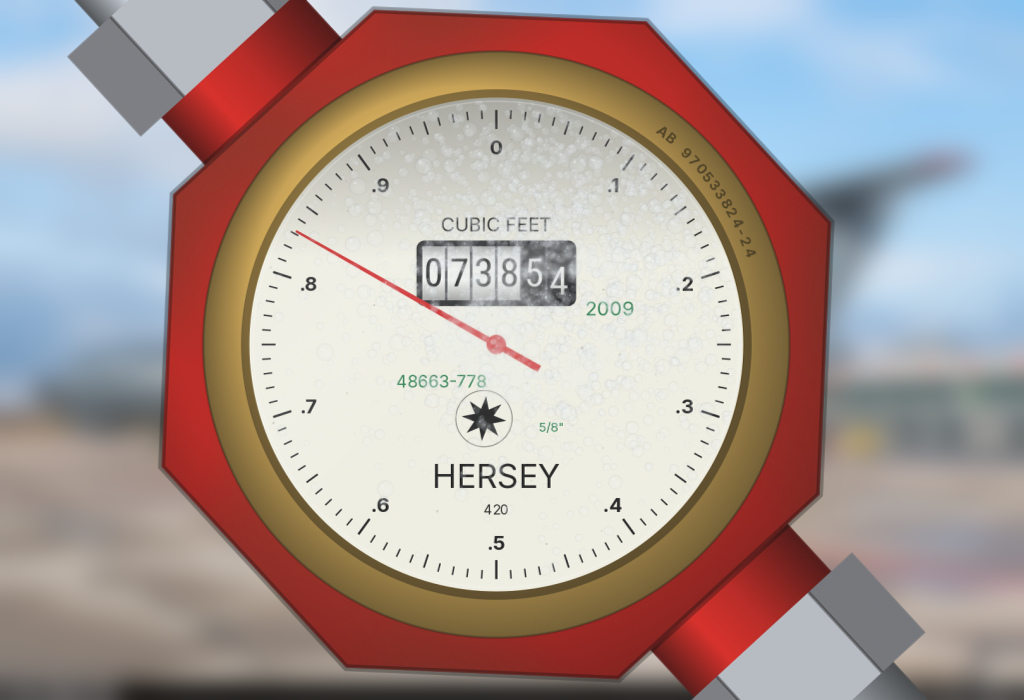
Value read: value=73853.83 unit=ft³
